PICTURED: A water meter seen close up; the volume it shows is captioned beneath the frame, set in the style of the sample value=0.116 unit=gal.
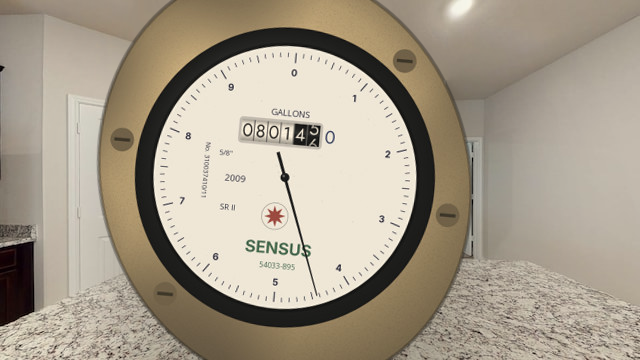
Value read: value=801454.4 unit=gal
